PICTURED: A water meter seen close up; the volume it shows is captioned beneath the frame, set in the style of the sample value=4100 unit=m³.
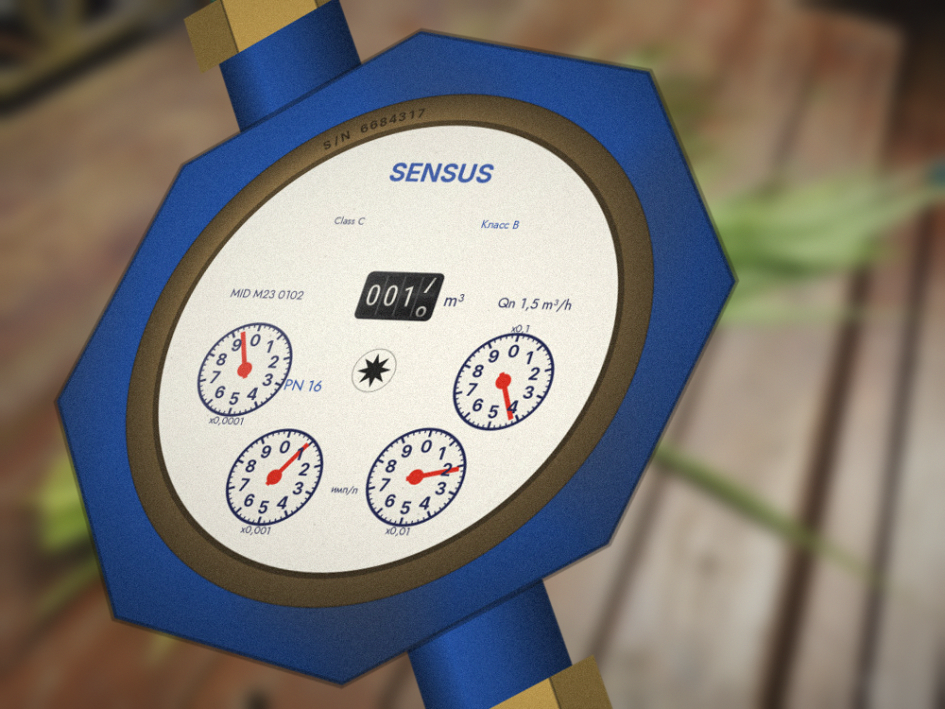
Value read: value=17.4209 unit=m³
